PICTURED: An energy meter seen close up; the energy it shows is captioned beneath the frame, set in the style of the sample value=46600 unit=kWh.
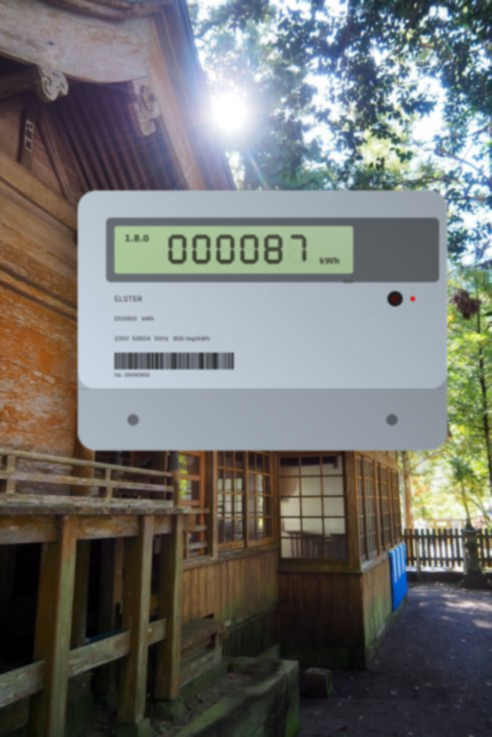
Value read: value=87 unit=kWh
